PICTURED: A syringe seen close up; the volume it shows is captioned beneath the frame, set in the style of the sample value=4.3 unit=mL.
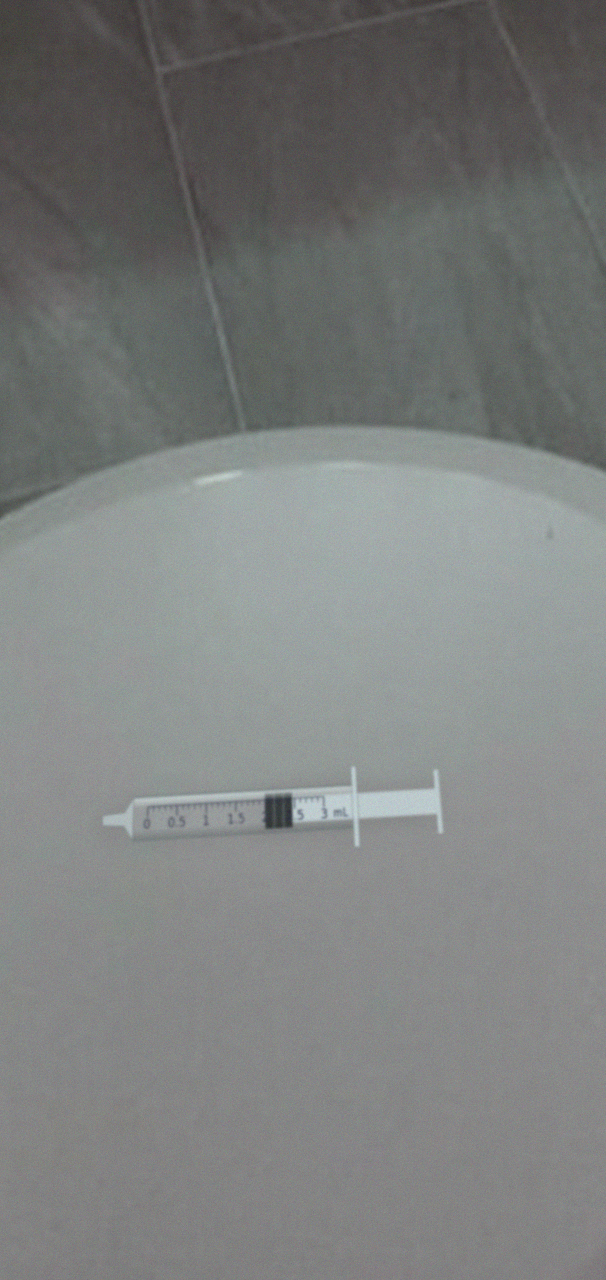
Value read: value=2 unit=mL
